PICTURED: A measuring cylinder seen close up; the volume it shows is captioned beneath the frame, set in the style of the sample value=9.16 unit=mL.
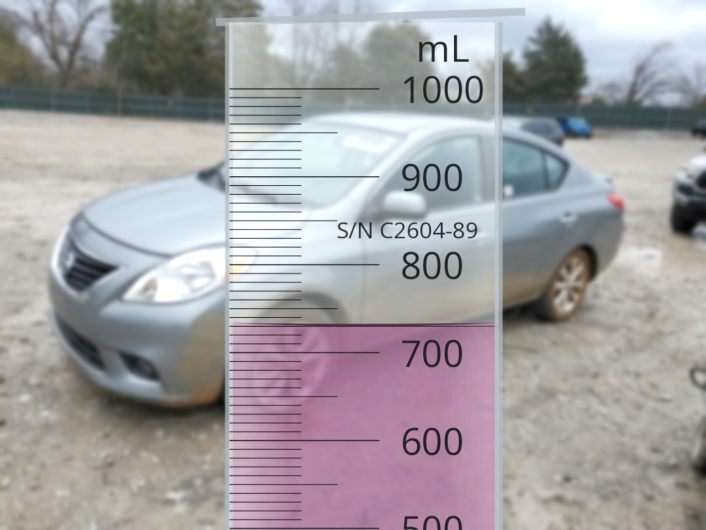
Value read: value=730 unit=mL
